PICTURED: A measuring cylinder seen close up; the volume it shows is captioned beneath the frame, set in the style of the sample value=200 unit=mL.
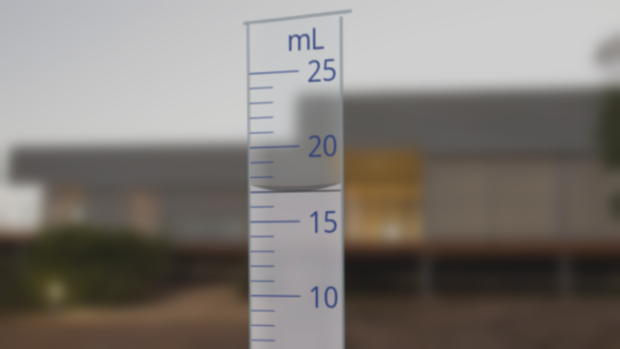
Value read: value=17 unit=mL
